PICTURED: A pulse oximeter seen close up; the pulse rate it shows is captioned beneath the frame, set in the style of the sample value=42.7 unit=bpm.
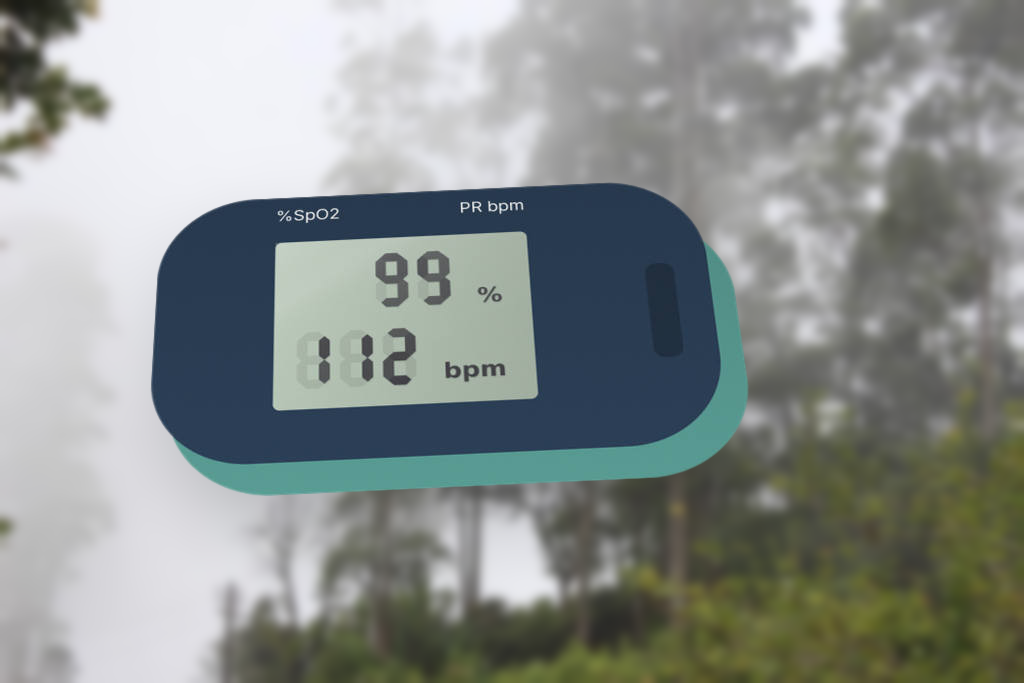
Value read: value=112 unit=bpm
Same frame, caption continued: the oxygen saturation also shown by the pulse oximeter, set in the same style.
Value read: value=99 unit=%
